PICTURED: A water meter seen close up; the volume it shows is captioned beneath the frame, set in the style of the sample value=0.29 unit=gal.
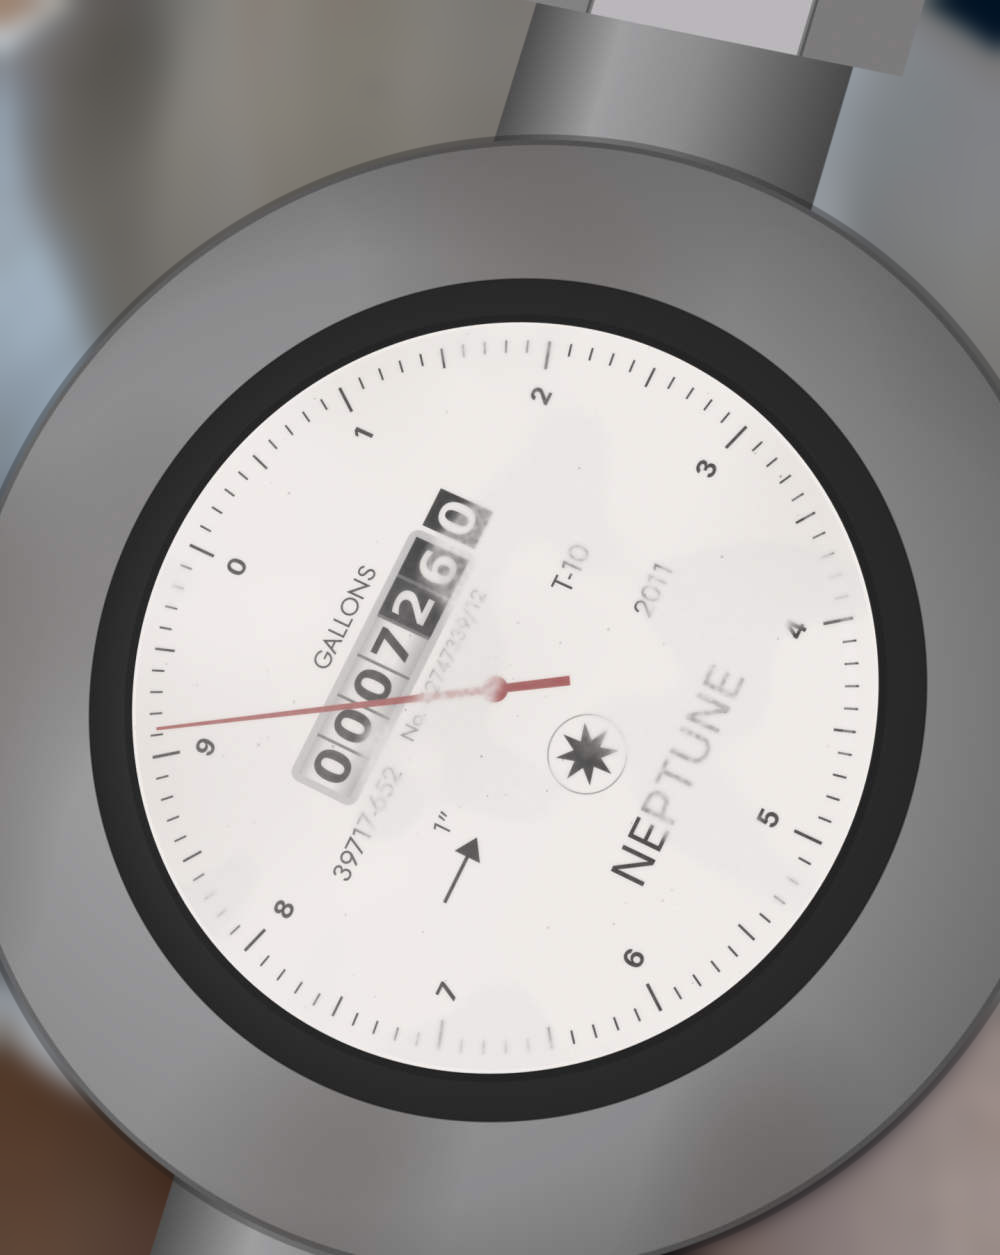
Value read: value=7259.1 unit=gal
